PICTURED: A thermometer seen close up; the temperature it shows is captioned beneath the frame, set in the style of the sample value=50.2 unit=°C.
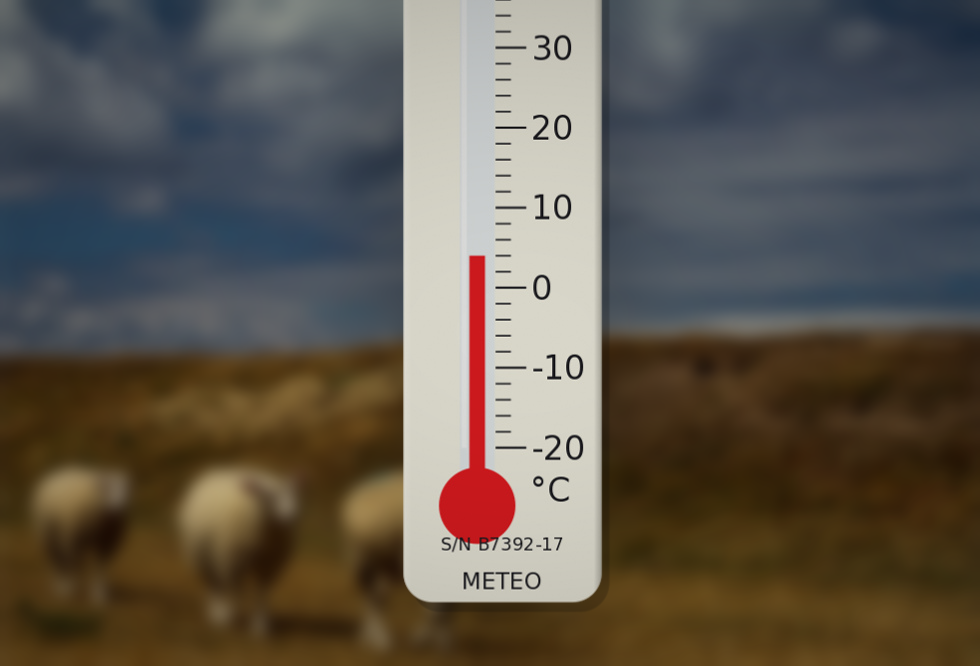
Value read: value=4 unit=°C
